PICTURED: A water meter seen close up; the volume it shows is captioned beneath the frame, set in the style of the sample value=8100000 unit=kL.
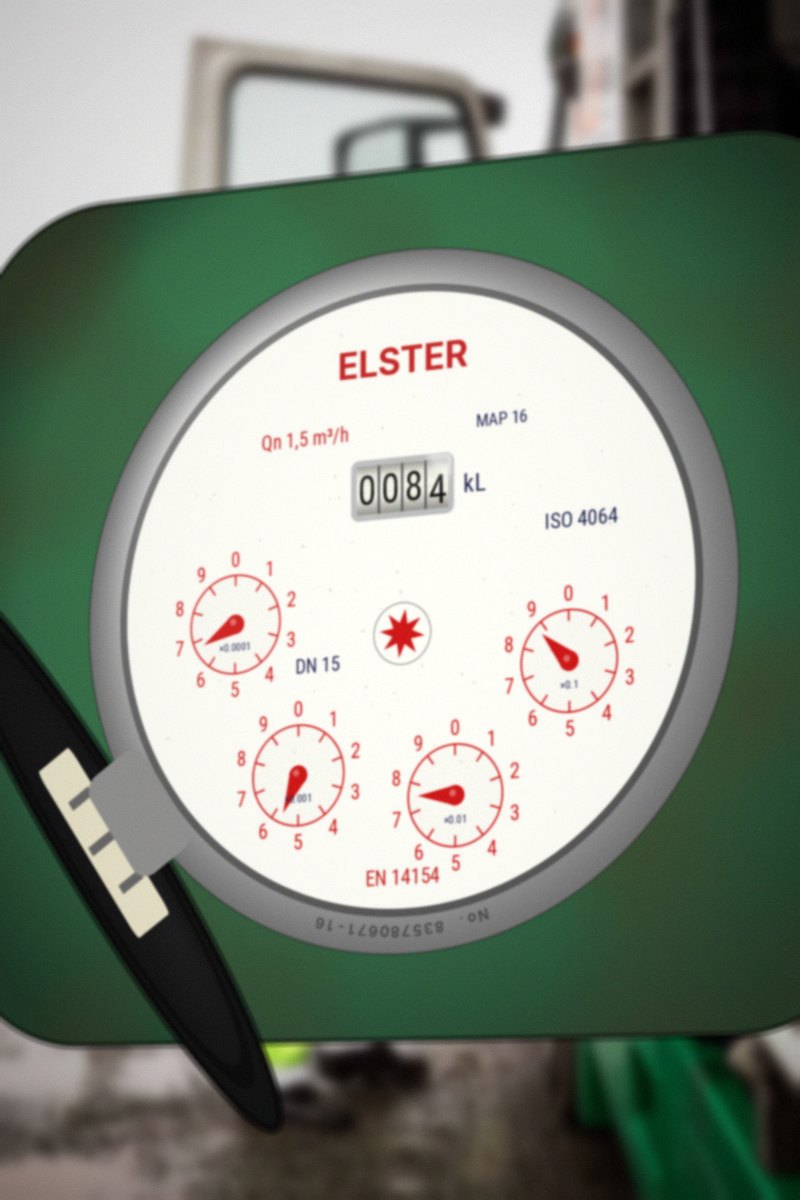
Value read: value=83.8756 unit=kL
